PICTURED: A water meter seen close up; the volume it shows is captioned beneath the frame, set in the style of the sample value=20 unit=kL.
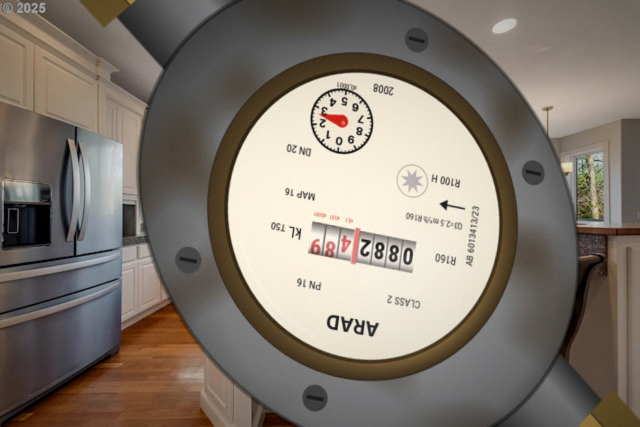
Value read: value=882.4892 unit=kL
